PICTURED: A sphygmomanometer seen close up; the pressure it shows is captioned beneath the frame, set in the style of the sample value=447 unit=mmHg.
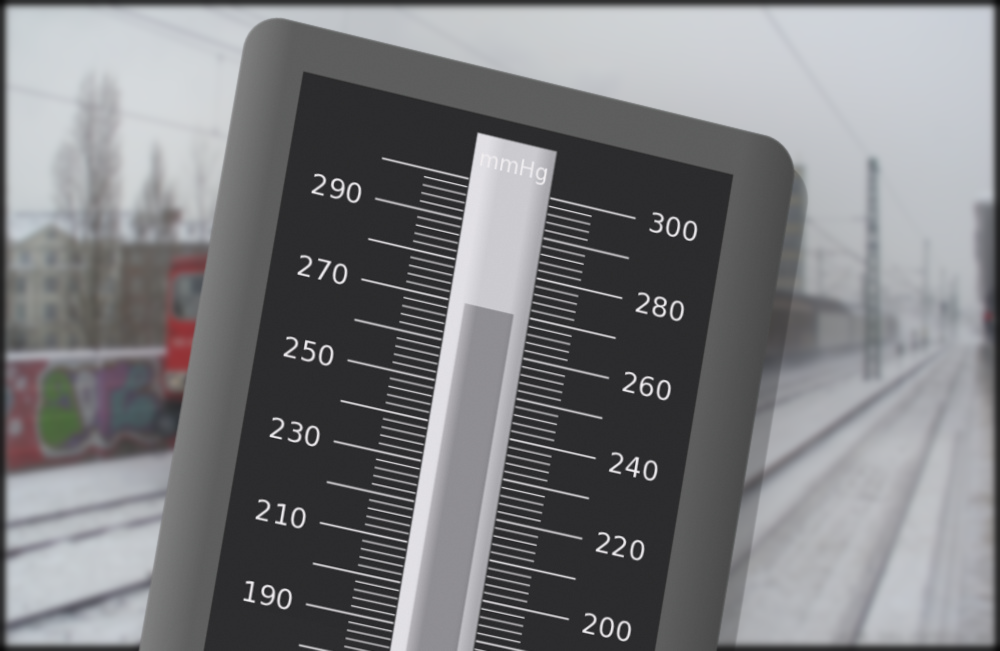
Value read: value=270 unit=mmHg
